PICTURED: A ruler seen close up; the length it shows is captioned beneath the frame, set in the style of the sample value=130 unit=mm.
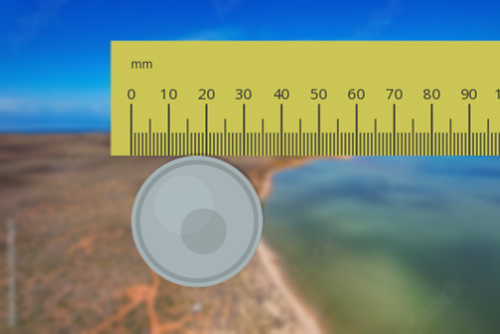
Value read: value=35 unit=mm
